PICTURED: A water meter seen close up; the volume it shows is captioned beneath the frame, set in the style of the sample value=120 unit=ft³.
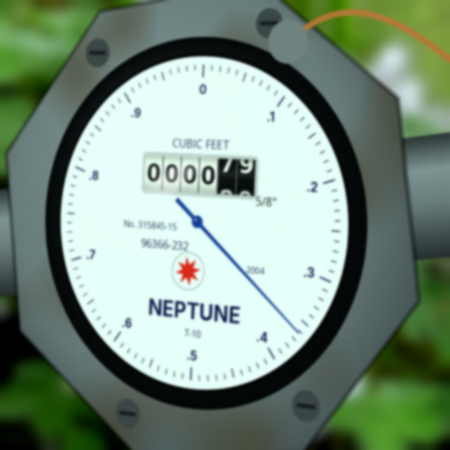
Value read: value=79.36 unit=ft³
